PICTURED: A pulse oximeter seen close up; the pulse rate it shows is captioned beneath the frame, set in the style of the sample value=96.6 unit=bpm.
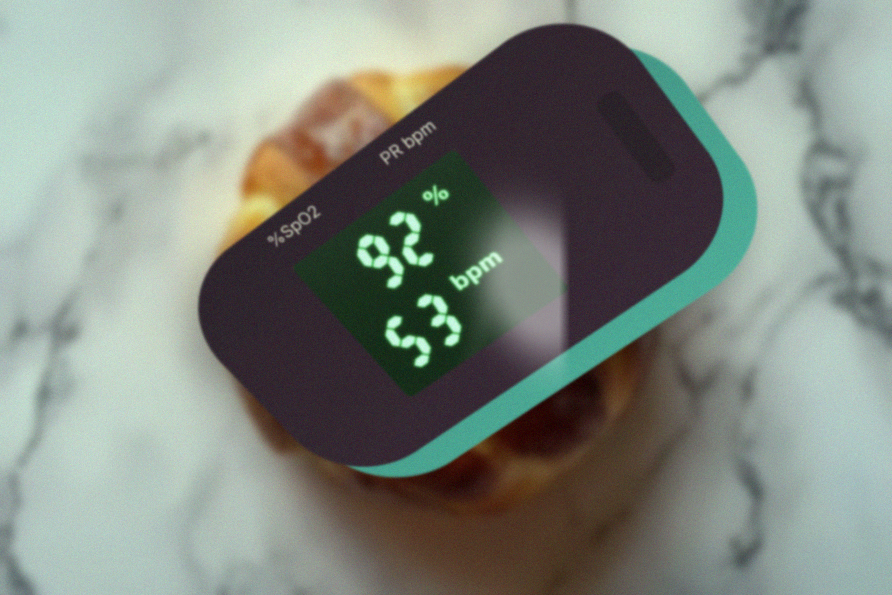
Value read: value=53 unit=bpm
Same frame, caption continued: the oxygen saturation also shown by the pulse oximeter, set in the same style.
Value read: value=92 unit=%
